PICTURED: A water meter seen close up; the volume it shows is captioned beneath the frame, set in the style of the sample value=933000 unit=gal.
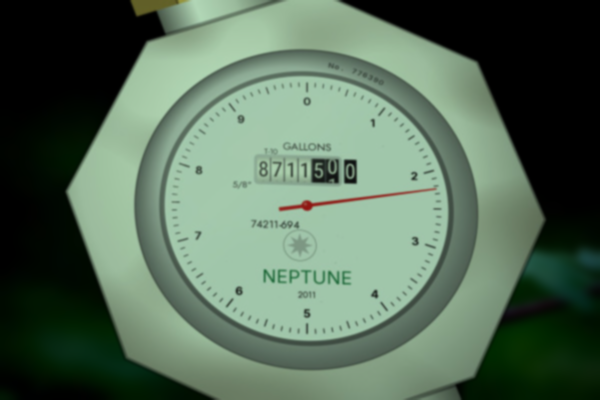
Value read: value=8711502.2 unit=gal
